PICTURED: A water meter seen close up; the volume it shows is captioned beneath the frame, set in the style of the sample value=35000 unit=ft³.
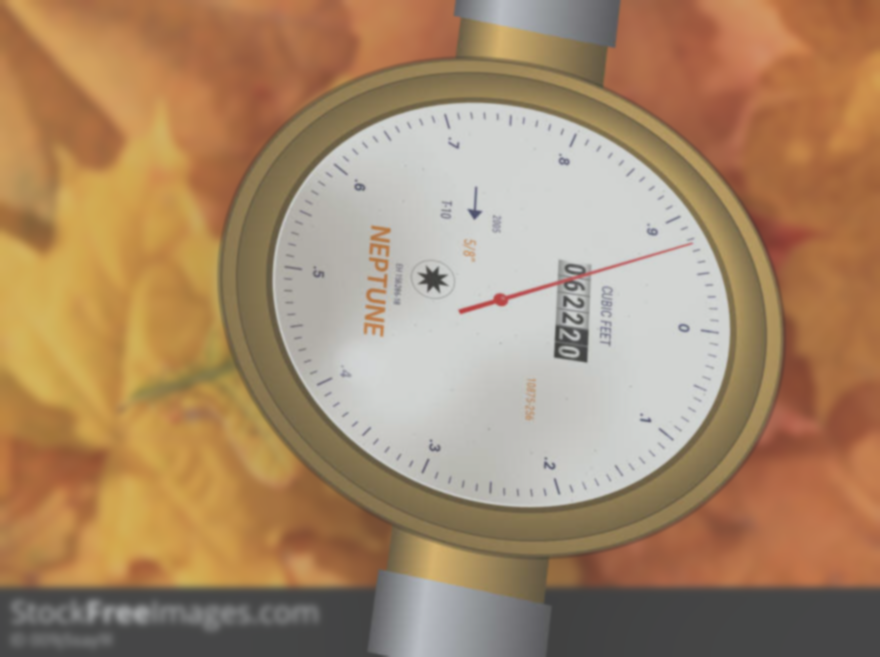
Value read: value=62219.92 unit=ft³
